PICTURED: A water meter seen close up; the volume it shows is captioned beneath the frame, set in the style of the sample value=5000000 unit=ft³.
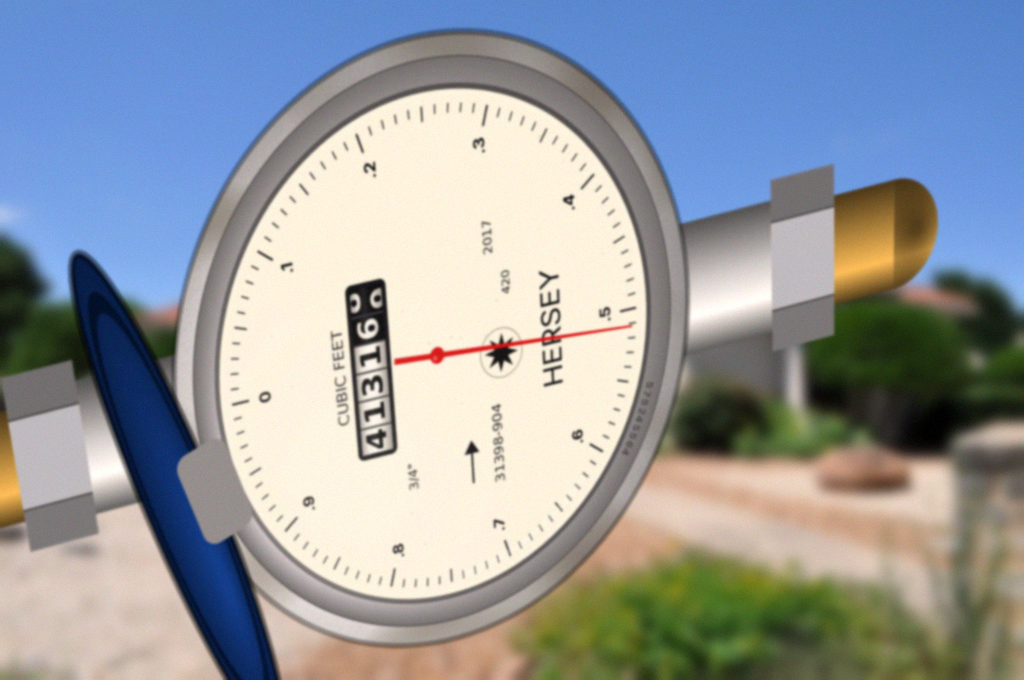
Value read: value=413168.51 unit=ft³
